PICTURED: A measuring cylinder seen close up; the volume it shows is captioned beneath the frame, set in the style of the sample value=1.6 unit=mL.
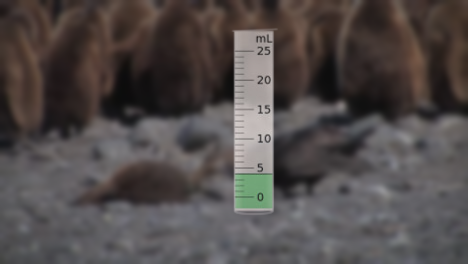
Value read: value=4 unit=mL
